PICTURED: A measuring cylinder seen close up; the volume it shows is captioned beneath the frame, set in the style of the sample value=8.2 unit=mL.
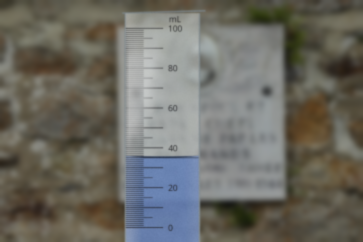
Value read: value=35 unit=mL
